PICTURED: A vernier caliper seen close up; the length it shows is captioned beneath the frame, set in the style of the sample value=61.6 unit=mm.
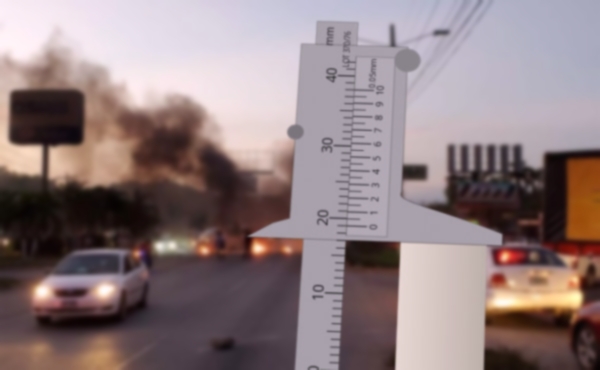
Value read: value=19.0 unit=mm
